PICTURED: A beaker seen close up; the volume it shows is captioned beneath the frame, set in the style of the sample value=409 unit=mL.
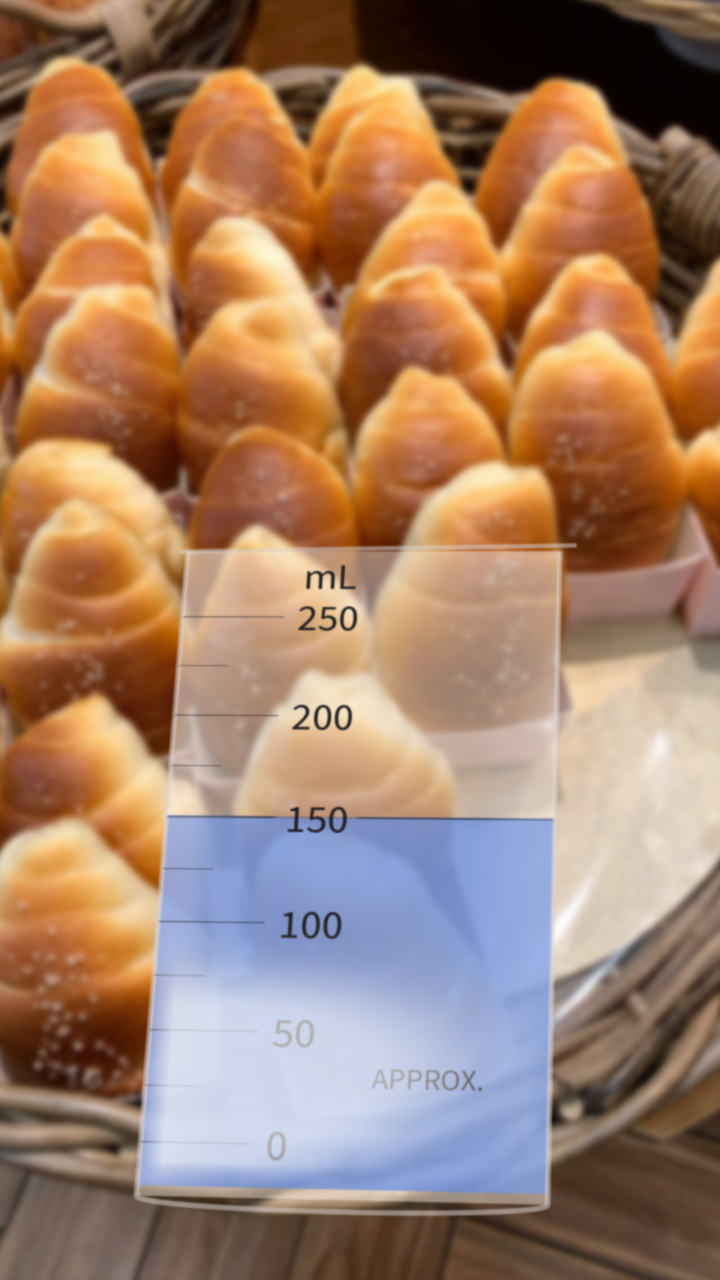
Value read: value=150 unit=mL
